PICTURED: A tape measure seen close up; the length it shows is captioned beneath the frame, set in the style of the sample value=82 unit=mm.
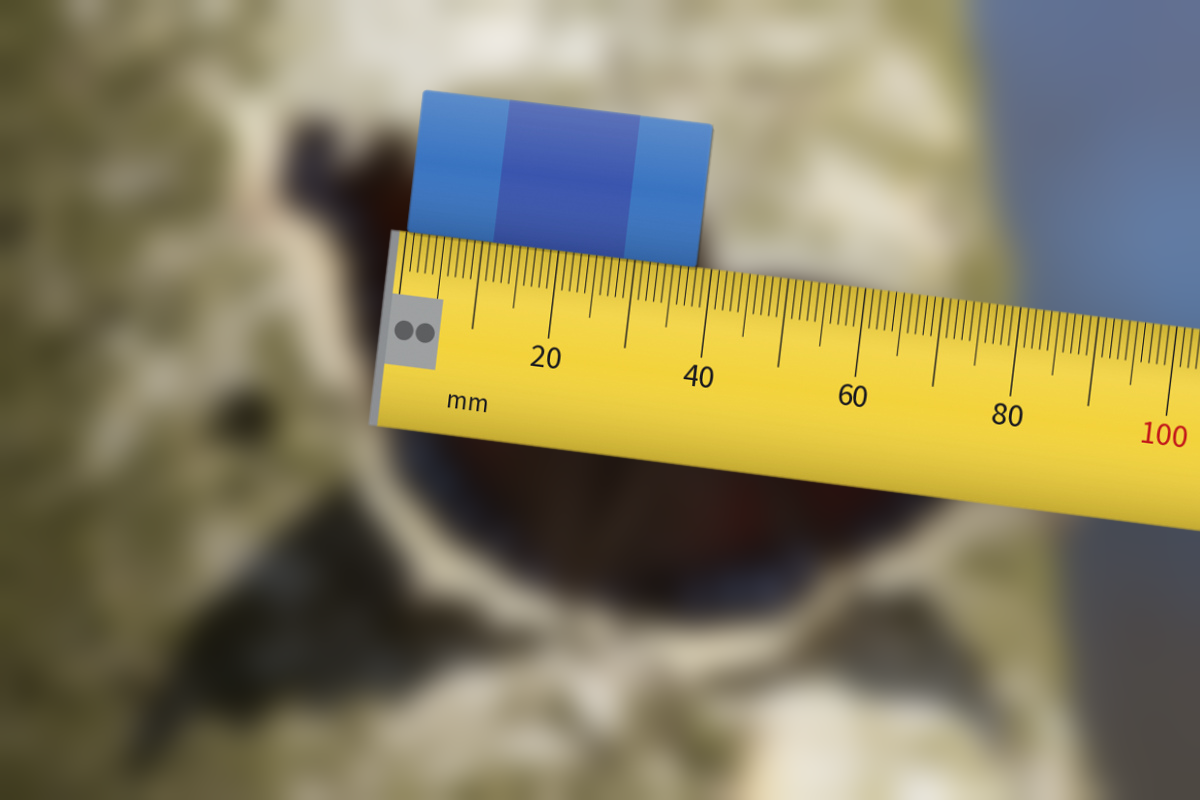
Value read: value=38 unit=mm
